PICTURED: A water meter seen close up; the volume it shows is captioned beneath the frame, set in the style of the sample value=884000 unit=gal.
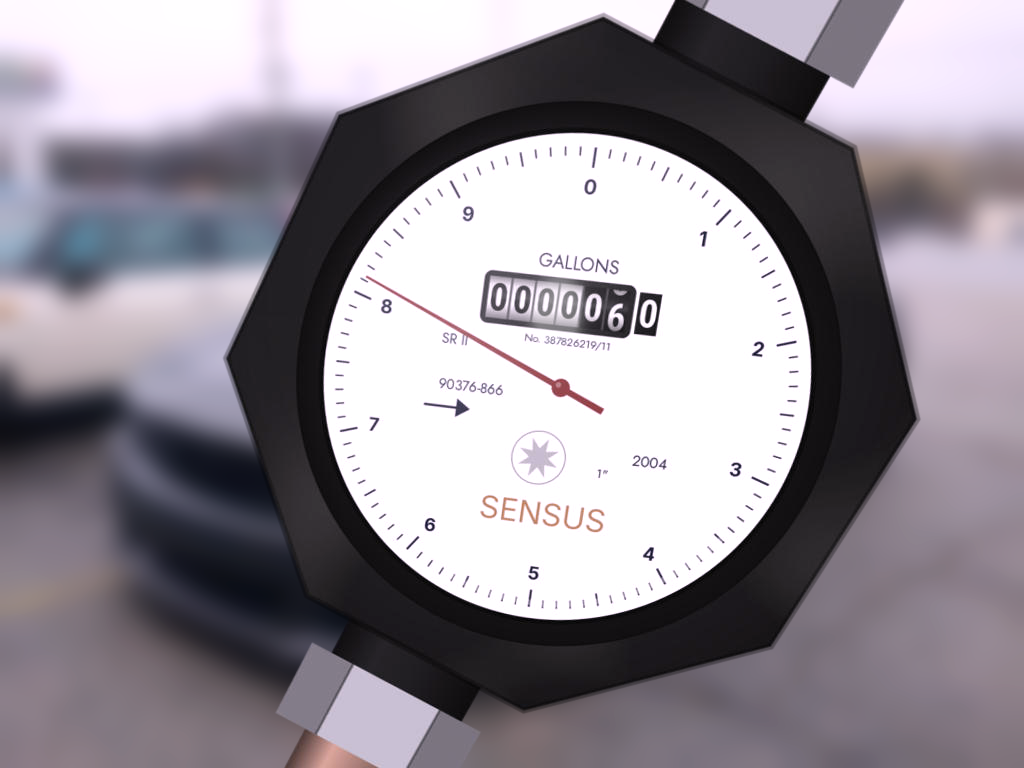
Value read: value=58.1 unit=gal
